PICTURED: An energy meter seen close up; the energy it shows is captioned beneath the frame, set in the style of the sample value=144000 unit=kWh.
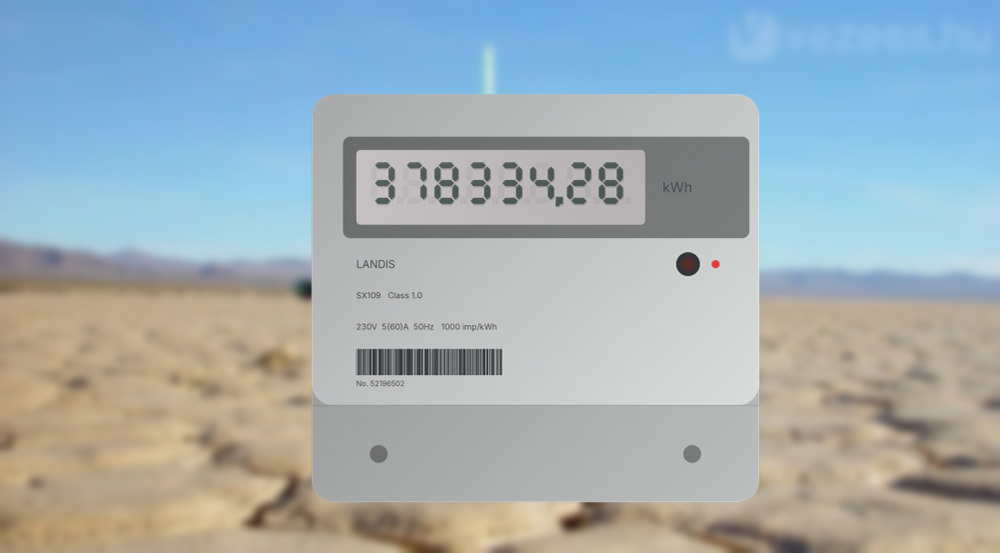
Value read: value=378334.28 unit=kWh
